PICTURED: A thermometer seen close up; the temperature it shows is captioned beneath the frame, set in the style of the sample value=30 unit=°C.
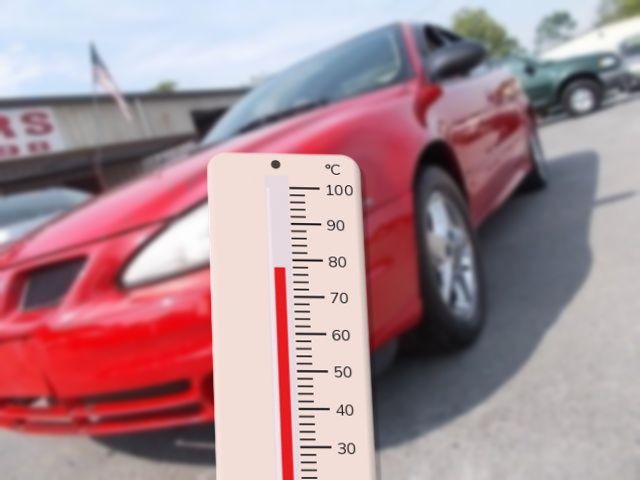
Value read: value=78 unit=°C
